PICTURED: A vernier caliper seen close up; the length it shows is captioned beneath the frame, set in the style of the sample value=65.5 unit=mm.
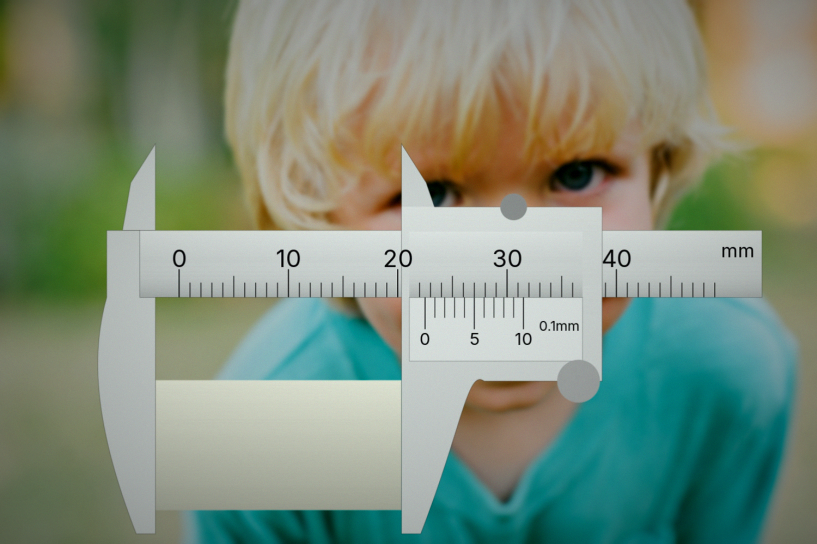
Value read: value=22.5 unit=mm
